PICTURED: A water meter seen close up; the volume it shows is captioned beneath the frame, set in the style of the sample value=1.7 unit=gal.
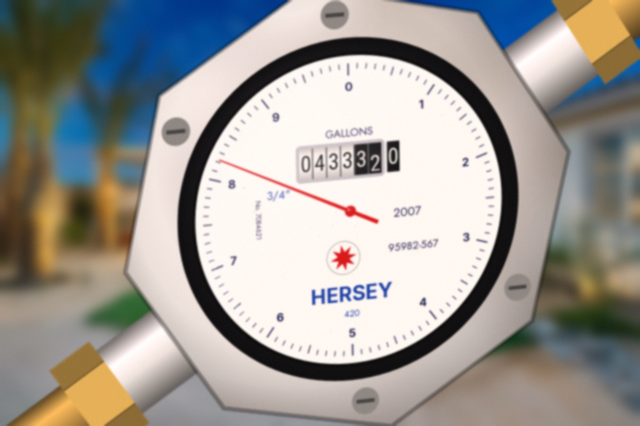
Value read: value=433318.2 unit=gal
